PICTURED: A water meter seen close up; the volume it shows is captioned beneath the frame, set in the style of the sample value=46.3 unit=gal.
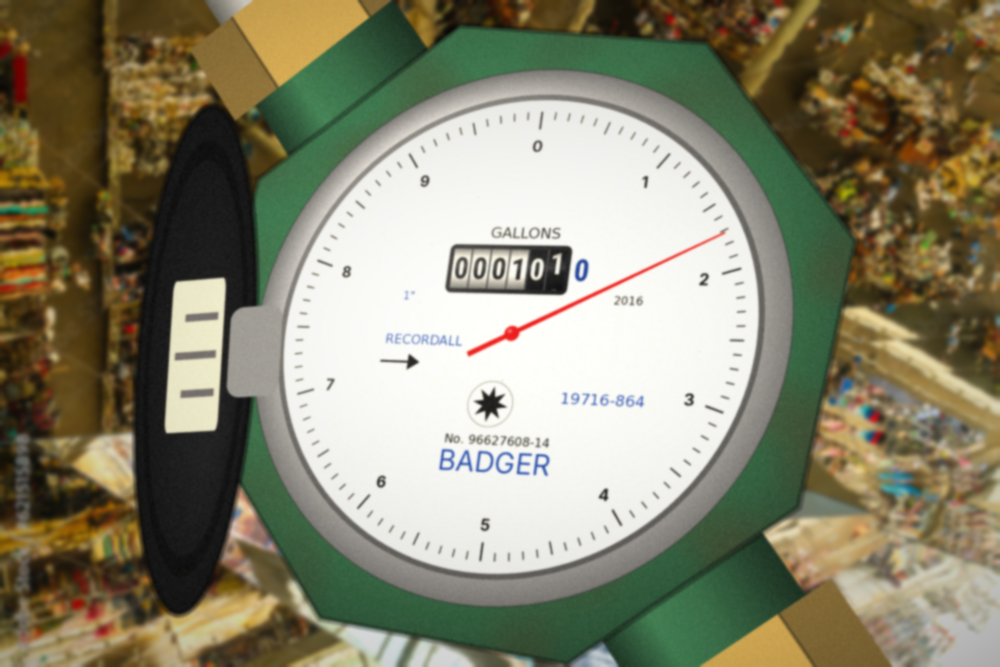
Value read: value=1011.7 unit=gal
